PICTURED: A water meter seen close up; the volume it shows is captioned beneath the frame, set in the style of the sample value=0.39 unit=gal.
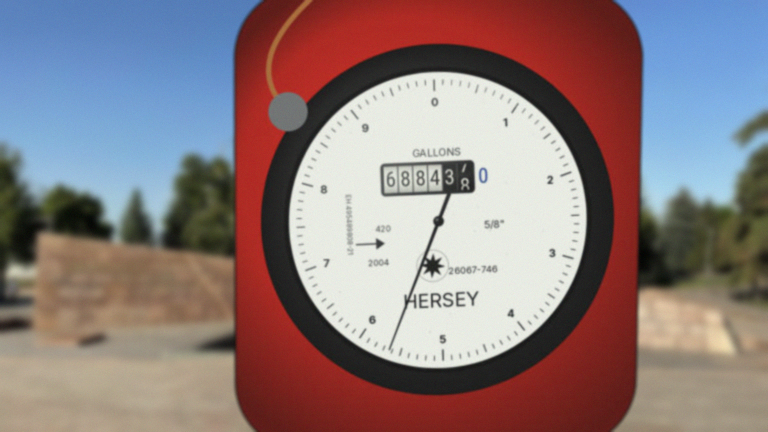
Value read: value=6884375.6 unit=gal
